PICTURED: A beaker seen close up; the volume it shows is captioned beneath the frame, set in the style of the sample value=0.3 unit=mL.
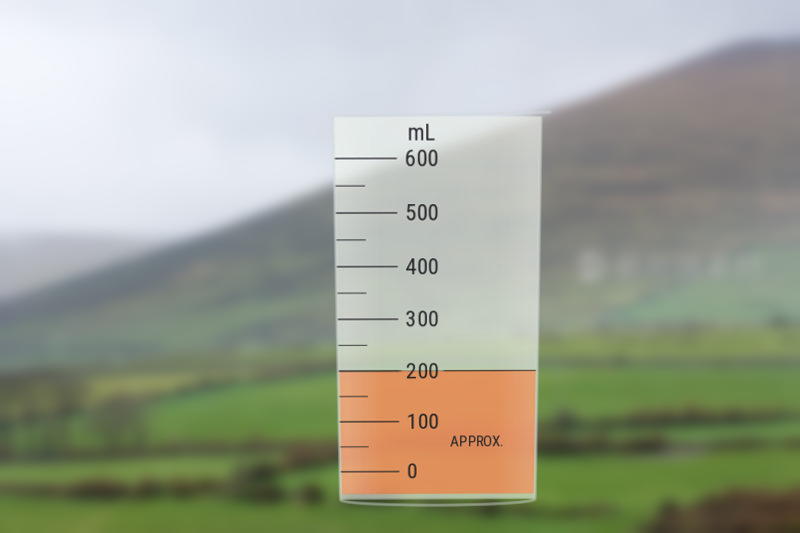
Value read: value=200 unit=mL
